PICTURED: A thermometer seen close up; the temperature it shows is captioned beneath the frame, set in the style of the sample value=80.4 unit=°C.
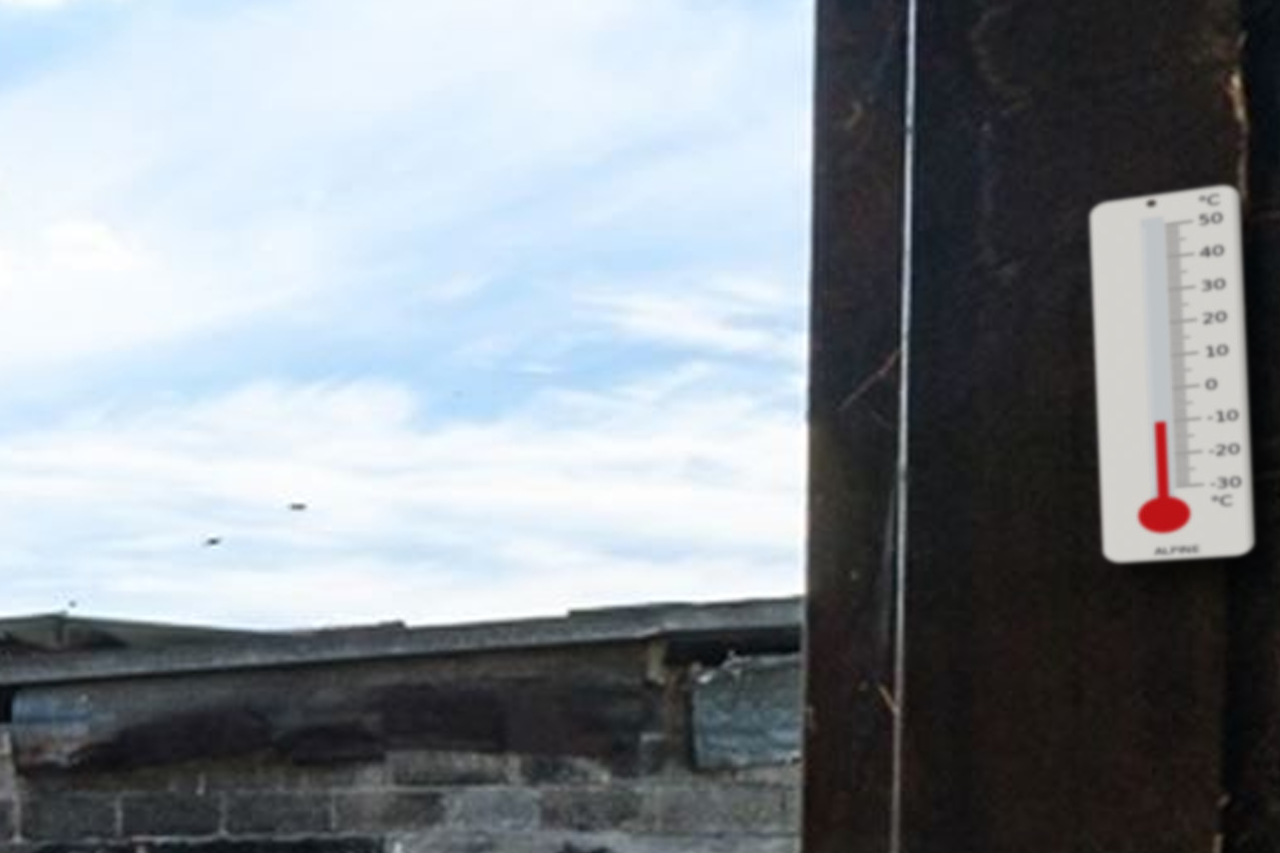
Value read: value=-10 unit=°C
